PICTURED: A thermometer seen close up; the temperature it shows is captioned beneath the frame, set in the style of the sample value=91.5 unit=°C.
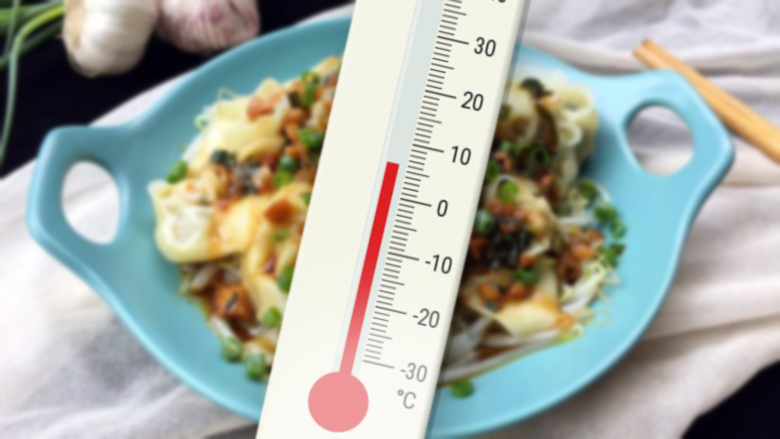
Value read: value=6 unit=°C
